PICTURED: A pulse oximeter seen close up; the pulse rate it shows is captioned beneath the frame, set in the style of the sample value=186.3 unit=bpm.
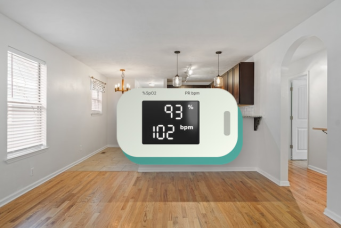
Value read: value=102 unit=bpm
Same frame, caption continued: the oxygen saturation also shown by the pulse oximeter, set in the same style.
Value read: value=93 unit=%
